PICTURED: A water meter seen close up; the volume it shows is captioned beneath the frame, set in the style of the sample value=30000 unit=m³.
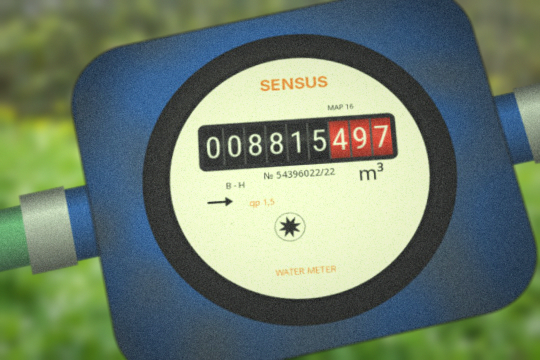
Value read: value=8815.497 unit=m³
